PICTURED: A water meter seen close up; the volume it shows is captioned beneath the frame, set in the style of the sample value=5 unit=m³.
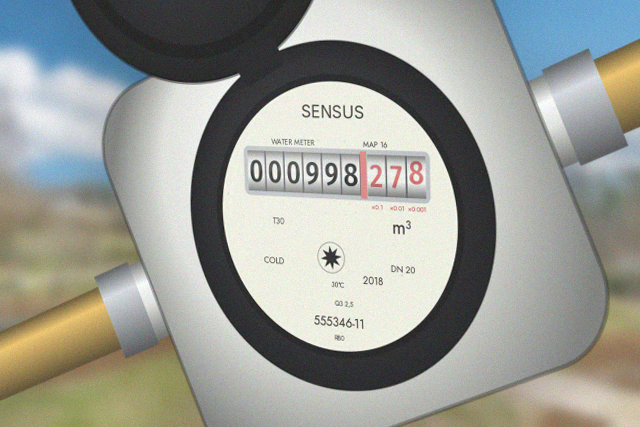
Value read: value=998.278 unit=m³
